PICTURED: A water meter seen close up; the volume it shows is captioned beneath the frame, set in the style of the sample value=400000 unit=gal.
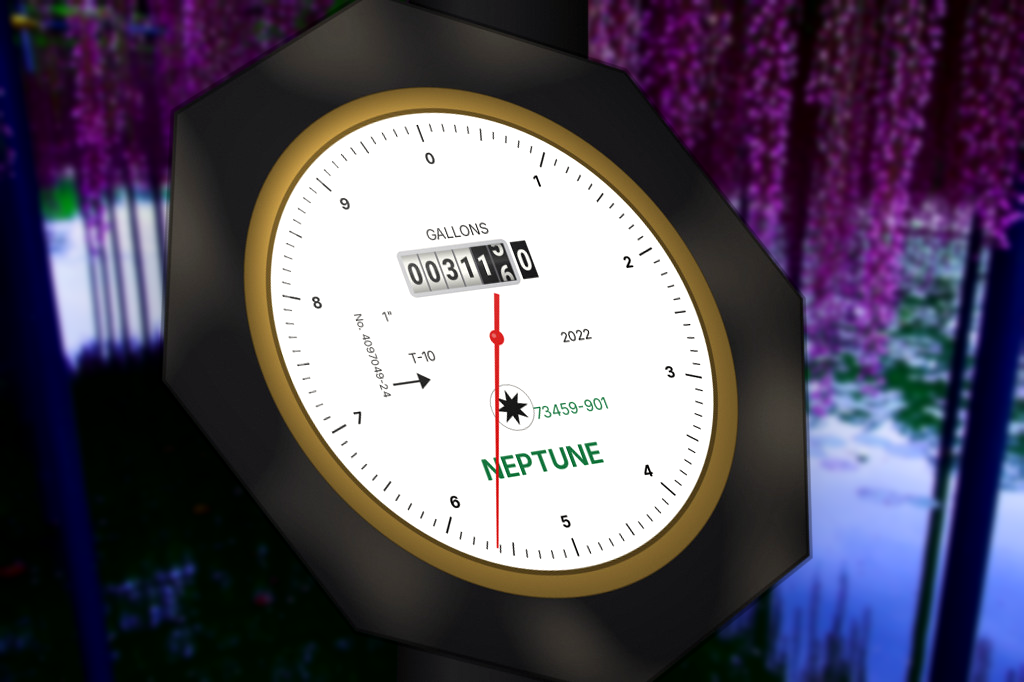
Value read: value=31155.6 unit=gal
